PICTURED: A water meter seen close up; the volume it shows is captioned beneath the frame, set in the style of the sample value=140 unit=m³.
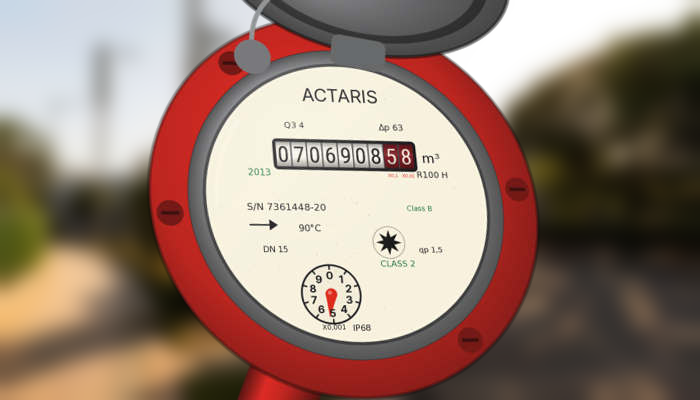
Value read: value=706908.585 unit=m³
